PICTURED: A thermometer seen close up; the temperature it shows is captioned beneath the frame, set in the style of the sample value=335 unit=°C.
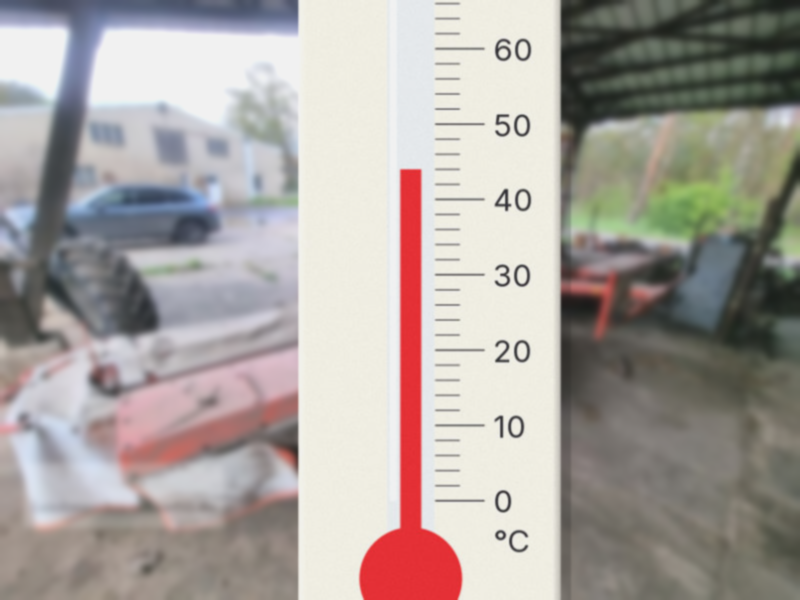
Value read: value=44 unit=°C
